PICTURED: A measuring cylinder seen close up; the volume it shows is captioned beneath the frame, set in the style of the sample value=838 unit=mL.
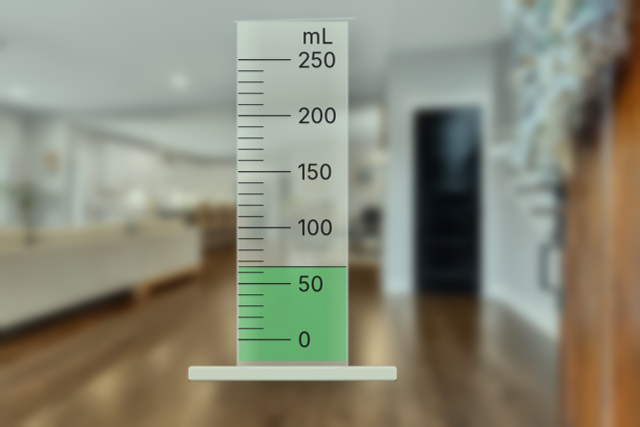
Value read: value=65 unit=mL
